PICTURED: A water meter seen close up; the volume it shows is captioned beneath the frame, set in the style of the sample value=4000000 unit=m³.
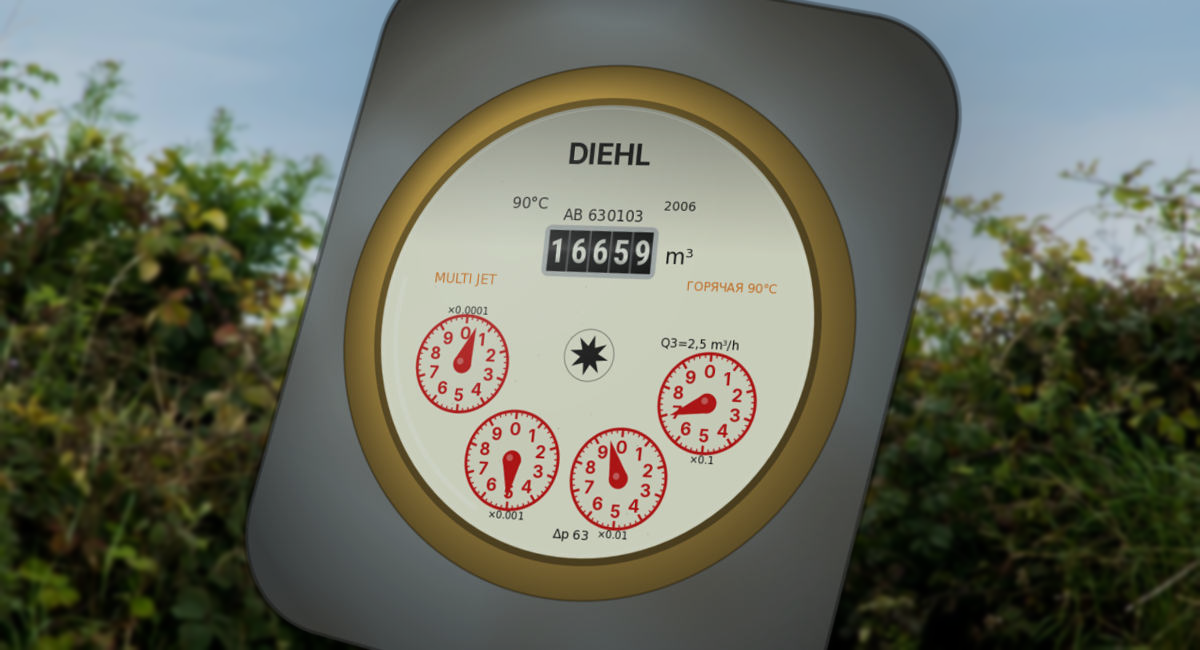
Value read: value=16659.6950 unit=m³
